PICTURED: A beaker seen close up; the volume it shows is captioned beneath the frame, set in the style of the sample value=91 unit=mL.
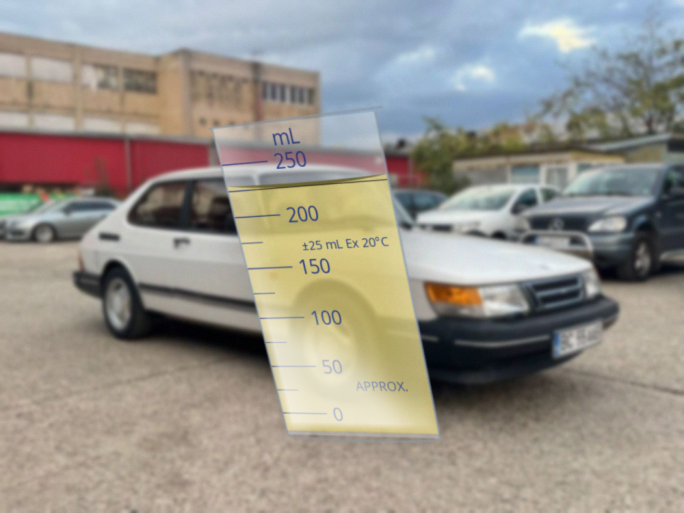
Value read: value=225 unit=mL
